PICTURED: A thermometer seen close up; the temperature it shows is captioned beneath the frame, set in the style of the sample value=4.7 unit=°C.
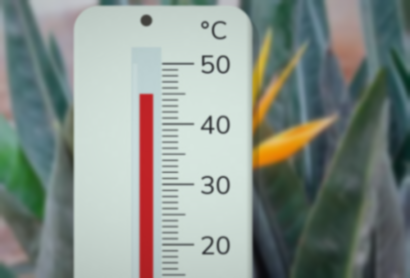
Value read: value=45 unit=°C
